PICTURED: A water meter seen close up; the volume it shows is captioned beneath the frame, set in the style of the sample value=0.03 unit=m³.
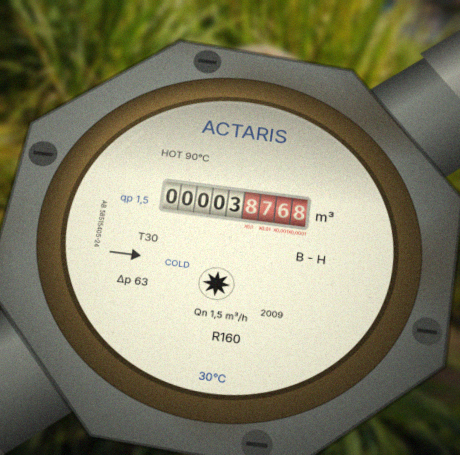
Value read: value=3.8768 unit=m³
